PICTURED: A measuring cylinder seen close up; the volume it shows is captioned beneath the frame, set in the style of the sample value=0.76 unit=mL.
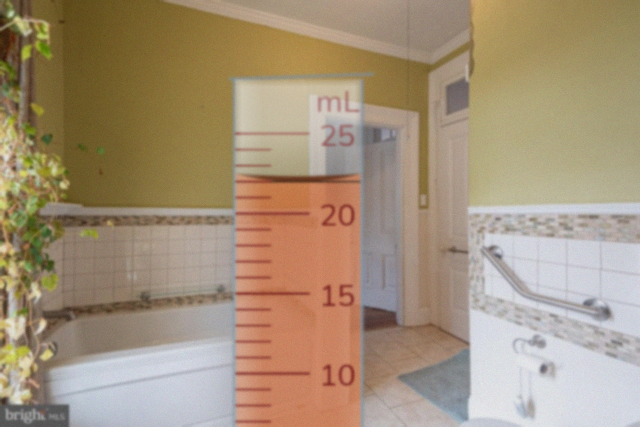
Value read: value=22 unit=mL
